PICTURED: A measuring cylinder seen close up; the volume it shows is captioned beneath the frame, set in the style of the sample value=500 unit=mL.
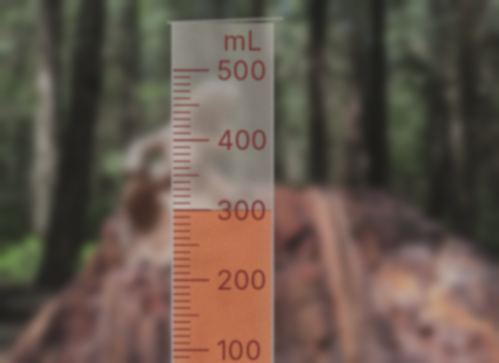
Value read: value=300 unit=mL
